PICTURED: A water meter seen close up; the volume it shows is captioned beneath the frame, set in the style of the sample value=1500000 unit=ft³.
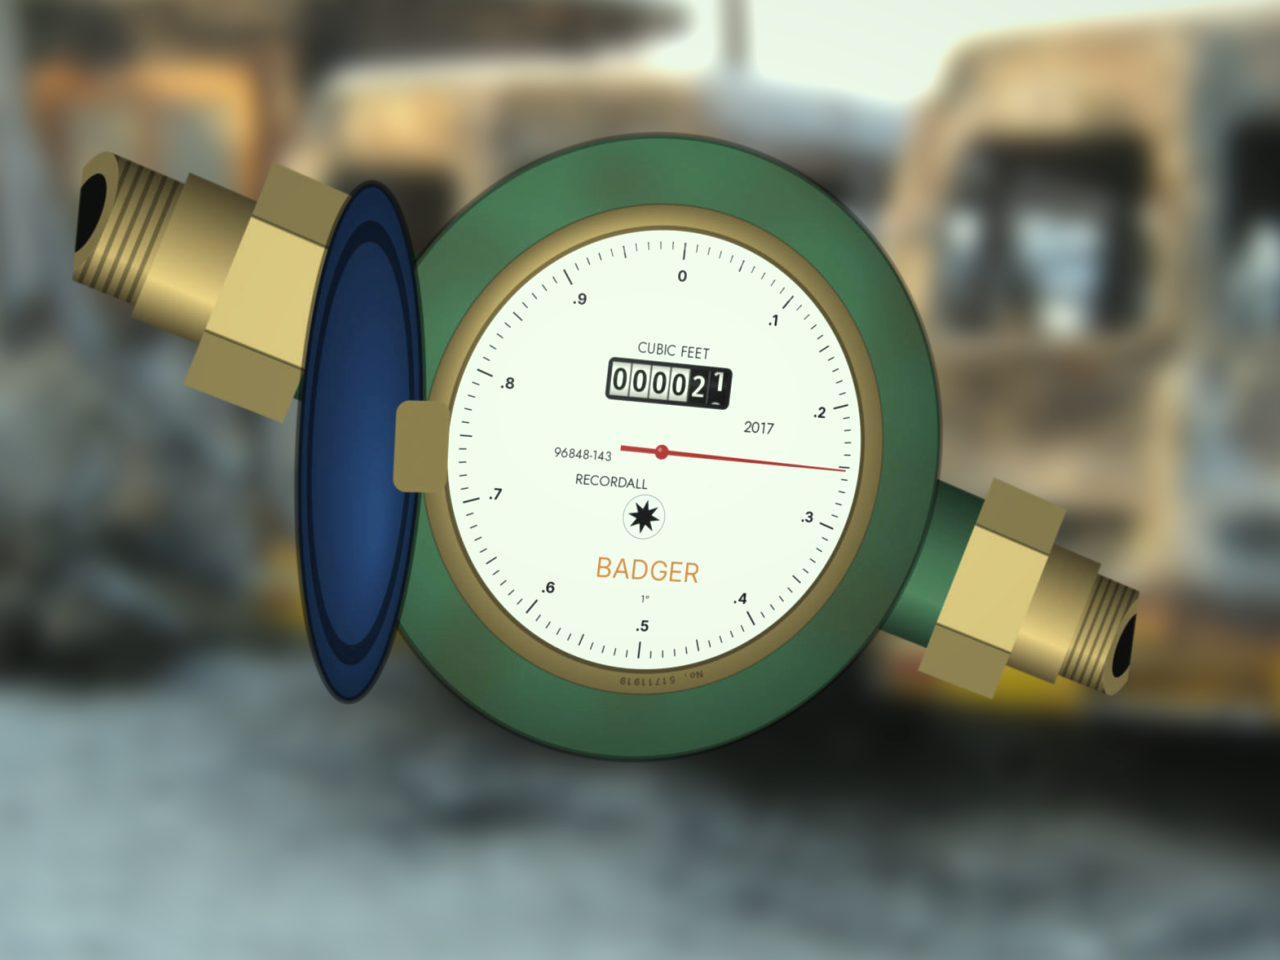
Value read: value=21.25 unit=ft³
